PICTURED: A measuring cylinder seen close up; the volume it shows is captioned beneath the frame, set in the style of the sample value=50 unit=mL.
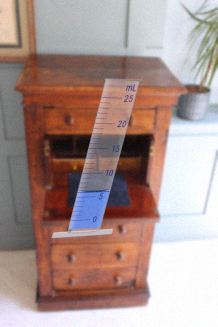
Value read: value=6 unit=mL
